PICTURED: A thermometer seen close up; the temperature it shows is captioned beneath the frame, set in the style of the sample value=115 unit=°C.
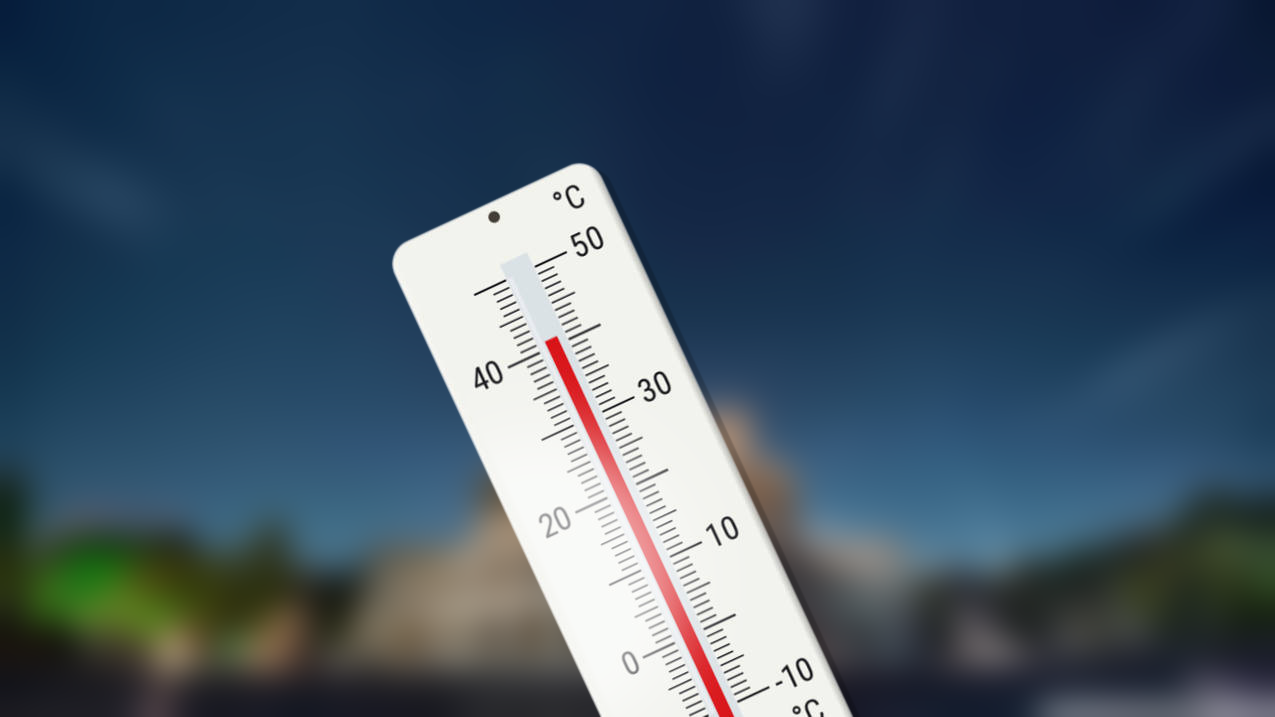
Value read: value=41 unit=°C
